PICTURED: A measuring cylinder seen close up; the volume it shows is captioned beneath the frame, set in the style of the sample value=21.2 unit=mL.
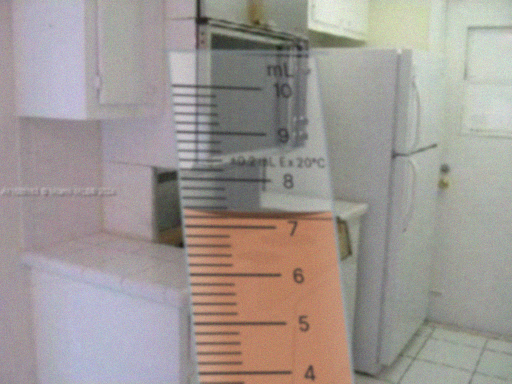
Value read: value=7.2 unit=mL
